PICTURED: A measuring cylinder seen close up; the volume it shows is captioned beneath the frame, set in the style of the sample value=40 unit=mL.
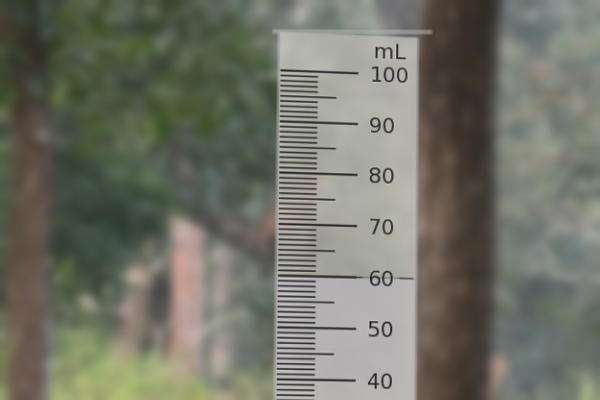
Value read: value=60 unit=mL
